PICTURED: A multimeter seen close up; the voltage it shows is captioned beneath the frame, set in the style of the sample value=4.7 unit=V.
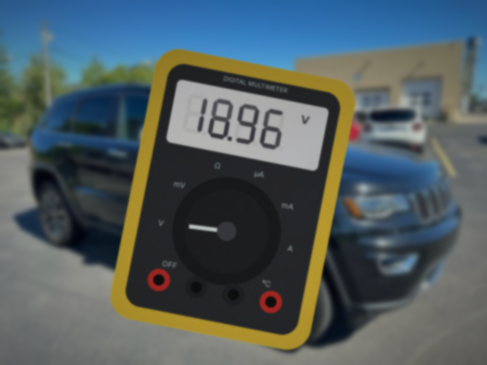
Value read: value=18.96 unit=V
